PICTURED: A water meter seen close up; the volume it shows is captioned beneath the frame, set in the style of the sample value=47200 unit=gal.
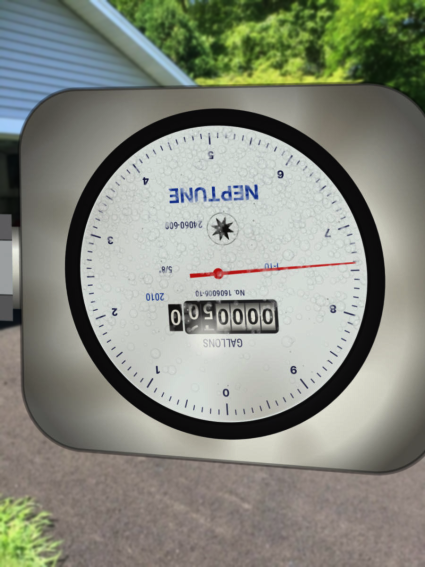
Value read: value=497.4 unit=gal
